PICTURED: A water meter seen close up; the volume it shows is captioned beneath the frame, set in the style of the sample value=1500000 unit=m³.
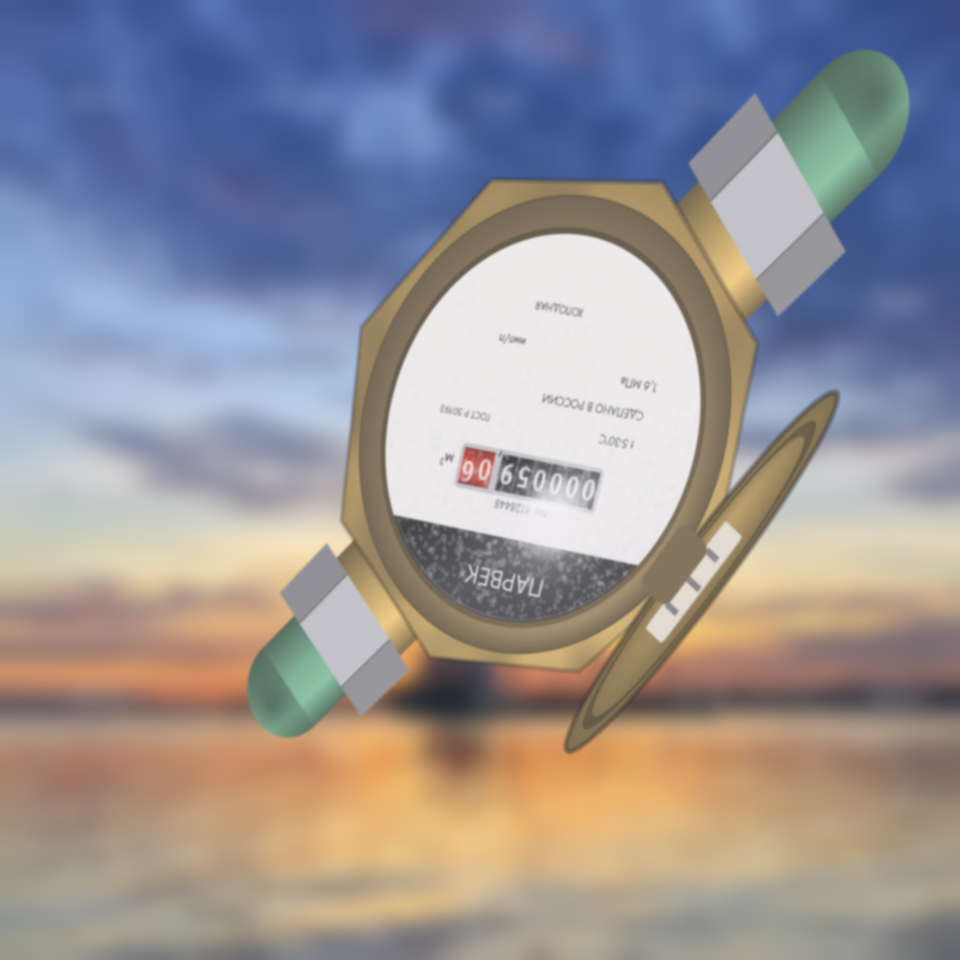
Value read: value=59.06 unit=m³
